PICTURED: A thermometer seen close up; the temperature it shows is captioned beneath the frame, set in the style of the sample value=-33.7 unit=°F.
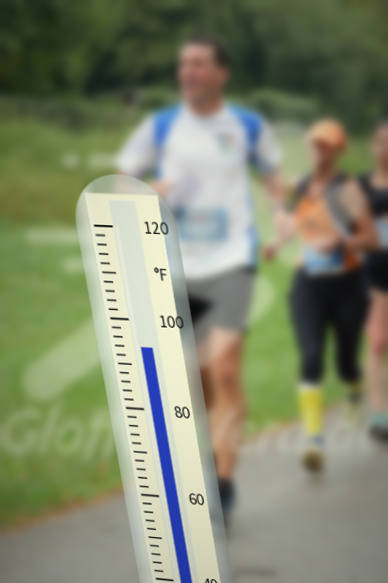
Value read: value=94 unit=°F
